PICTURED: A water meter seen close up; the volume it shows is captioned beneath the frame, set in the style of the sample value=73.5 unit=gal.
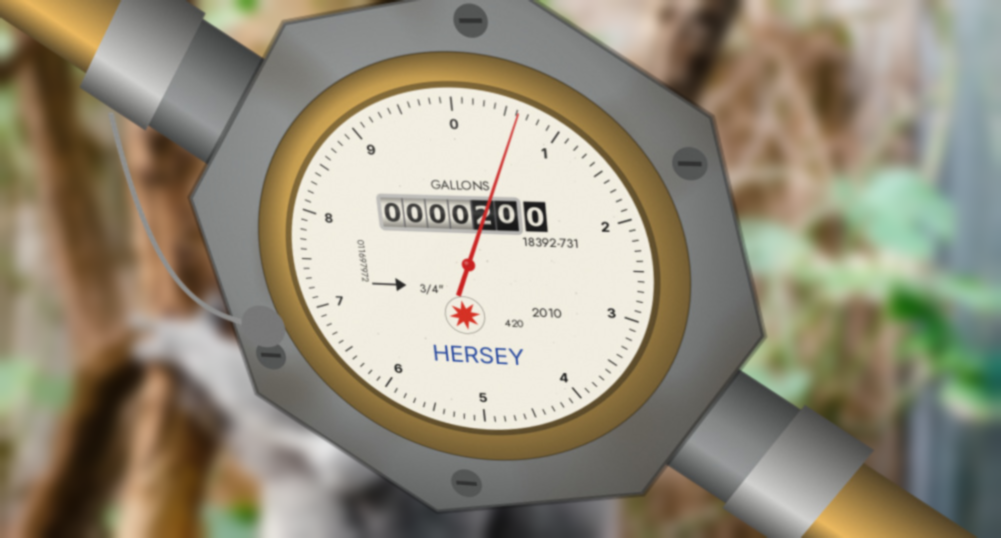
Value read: value=200.6 unit=gal
